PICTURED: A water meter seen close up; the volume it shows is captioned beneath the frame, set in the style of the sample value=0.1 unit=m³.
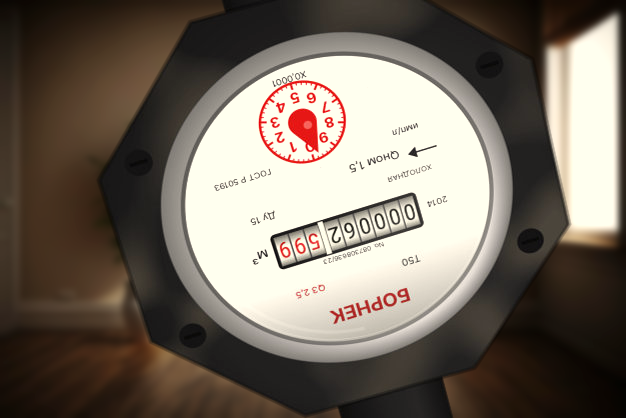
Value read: value=62.5989 unit=m³
